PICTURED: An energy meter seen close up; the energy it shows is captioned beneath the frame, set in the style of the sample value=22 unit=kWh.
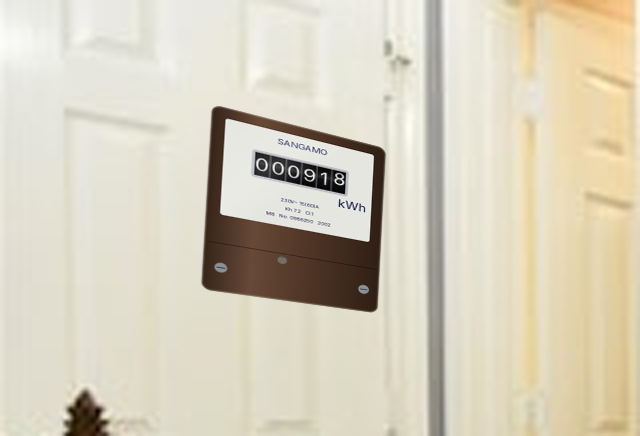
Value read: value=918 unit=kWh
